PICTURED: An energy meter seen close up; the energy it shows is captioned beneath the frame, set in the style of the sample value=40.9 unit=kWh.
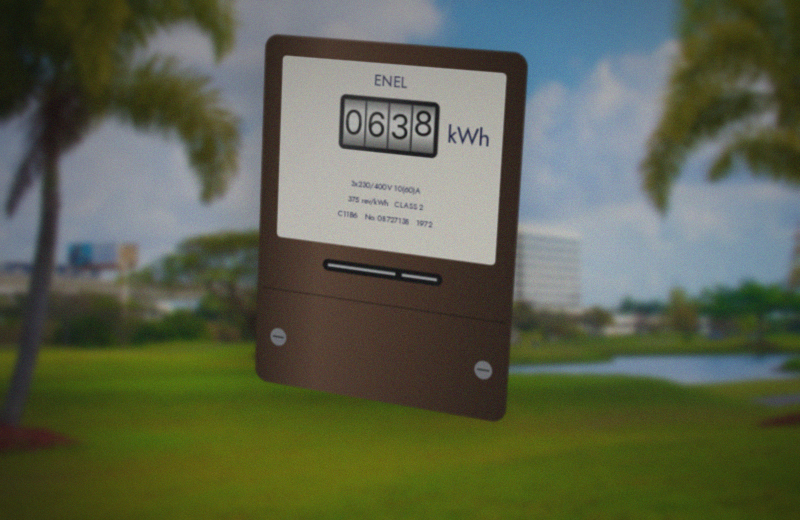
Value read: value=638 unit=kWh
